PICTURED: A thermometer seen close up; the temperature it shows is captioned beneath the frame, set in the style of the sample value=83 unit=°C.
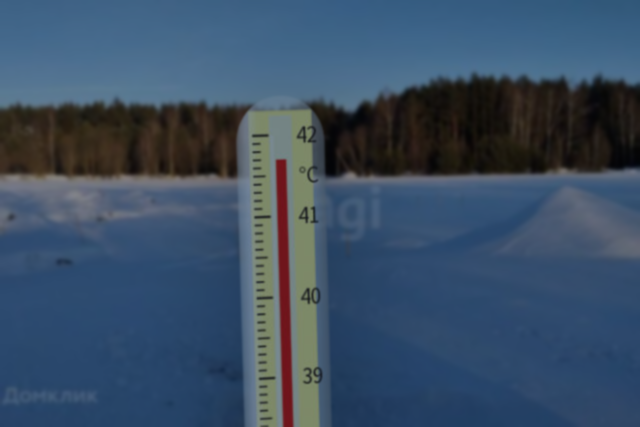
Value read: value=41.7 unit=°C
